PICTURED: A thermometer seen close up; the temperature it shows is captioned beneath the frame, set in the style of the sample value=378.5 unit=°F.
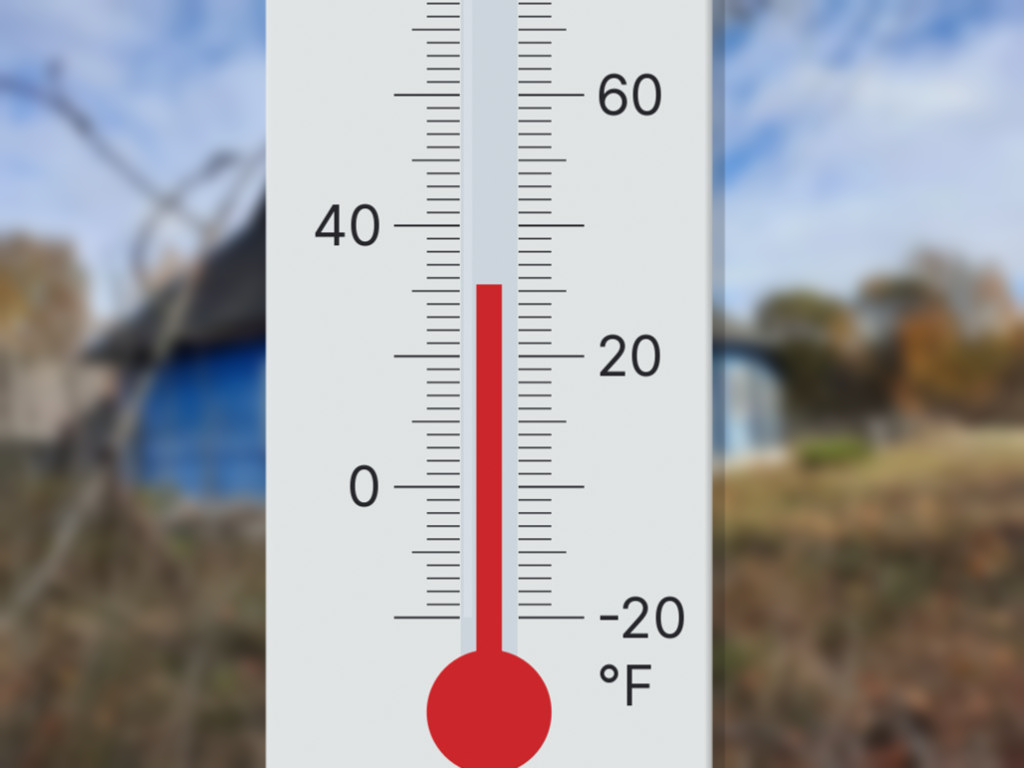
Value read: value=31 unit=°F
